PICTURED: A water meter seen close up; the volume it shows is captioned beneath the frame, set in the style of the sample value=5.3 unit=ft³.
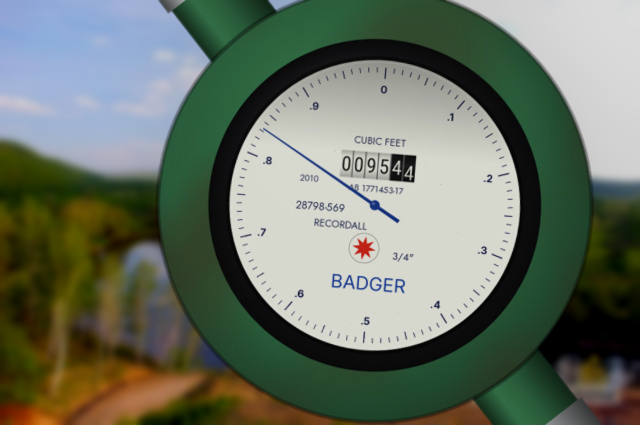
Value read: value=9543.83 unit=ft³
